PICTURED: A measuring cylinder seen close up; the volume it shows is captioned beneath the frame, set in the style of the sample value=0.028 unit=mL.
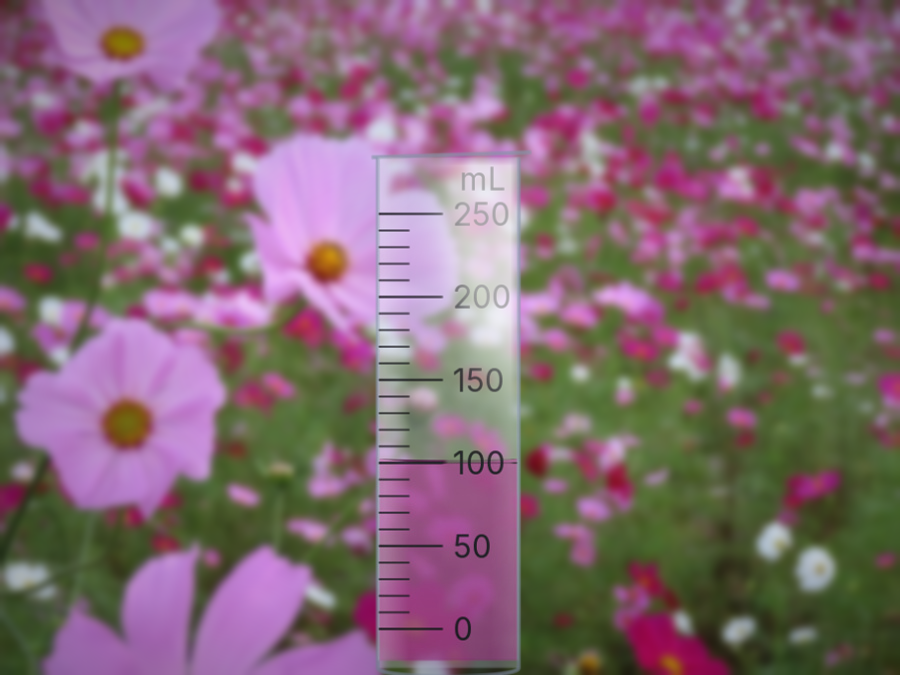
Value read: value=100 unit=mL
